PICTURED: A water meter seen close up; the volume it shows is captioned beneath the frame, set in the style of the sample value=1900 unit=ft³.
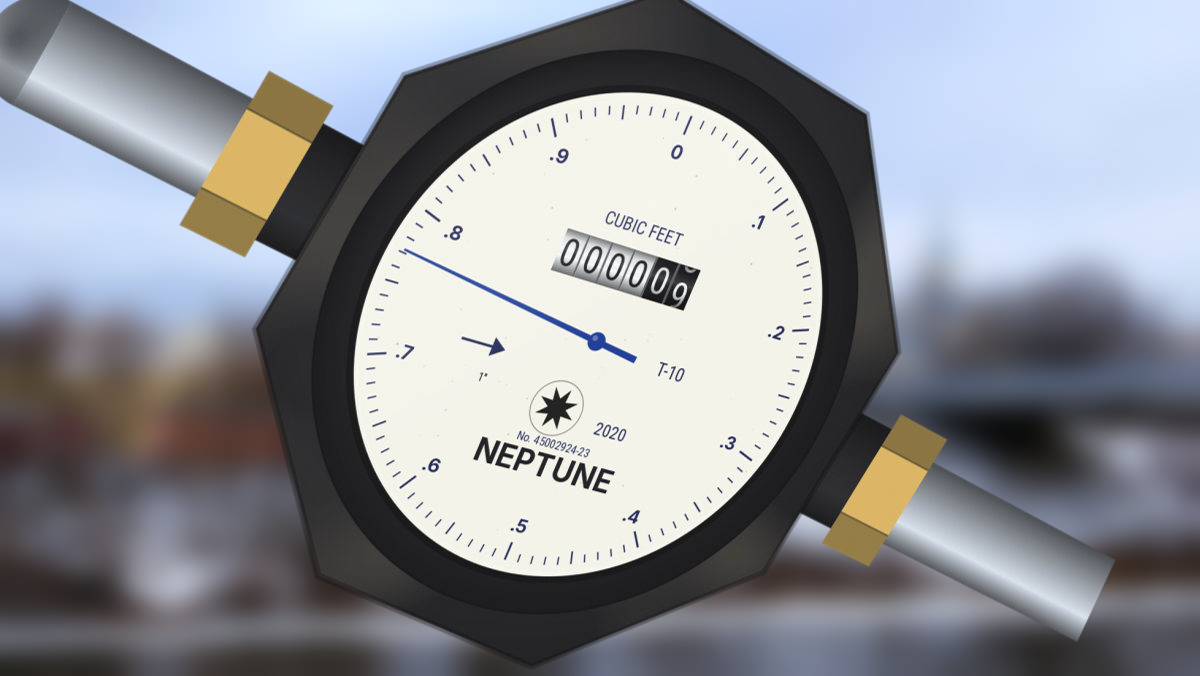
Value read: value=8.77 unit=ft³
